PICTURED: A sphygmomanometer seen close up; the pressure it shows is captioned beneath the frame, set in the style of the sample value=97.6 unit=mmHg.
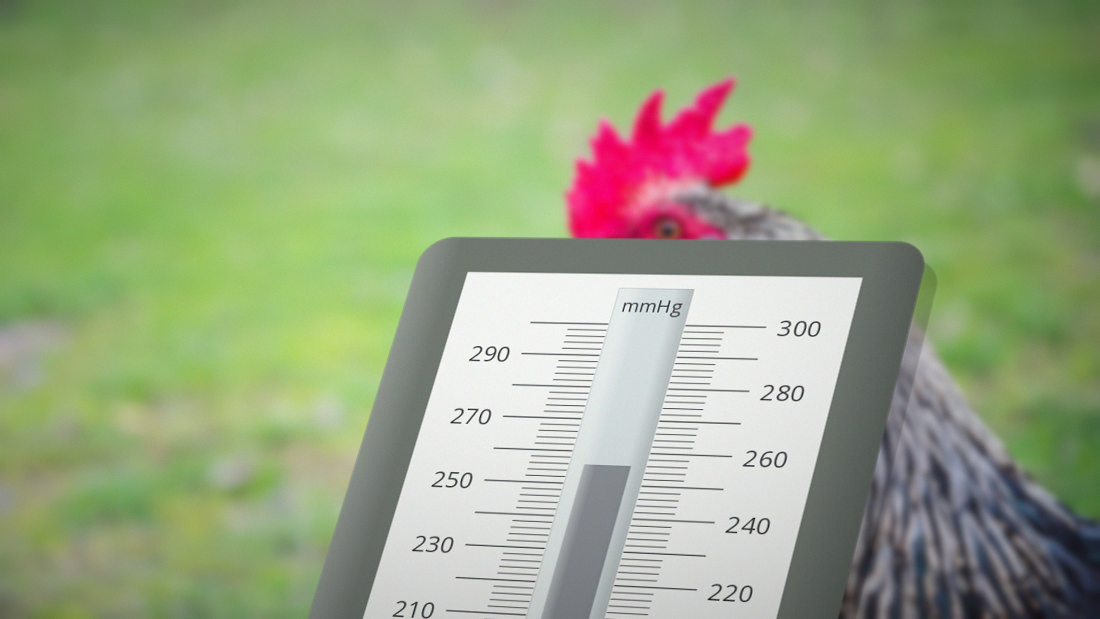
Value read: value=256 unit=mmHg
